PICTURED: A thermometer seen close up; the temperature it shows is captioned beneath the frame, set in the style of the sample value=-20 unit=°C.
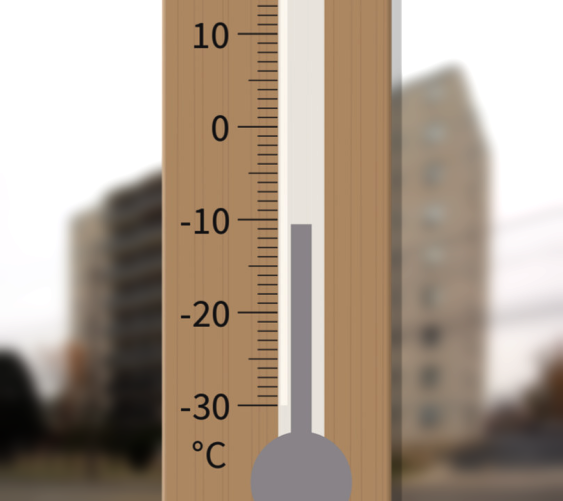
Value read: value=-10.5 unit=°C
